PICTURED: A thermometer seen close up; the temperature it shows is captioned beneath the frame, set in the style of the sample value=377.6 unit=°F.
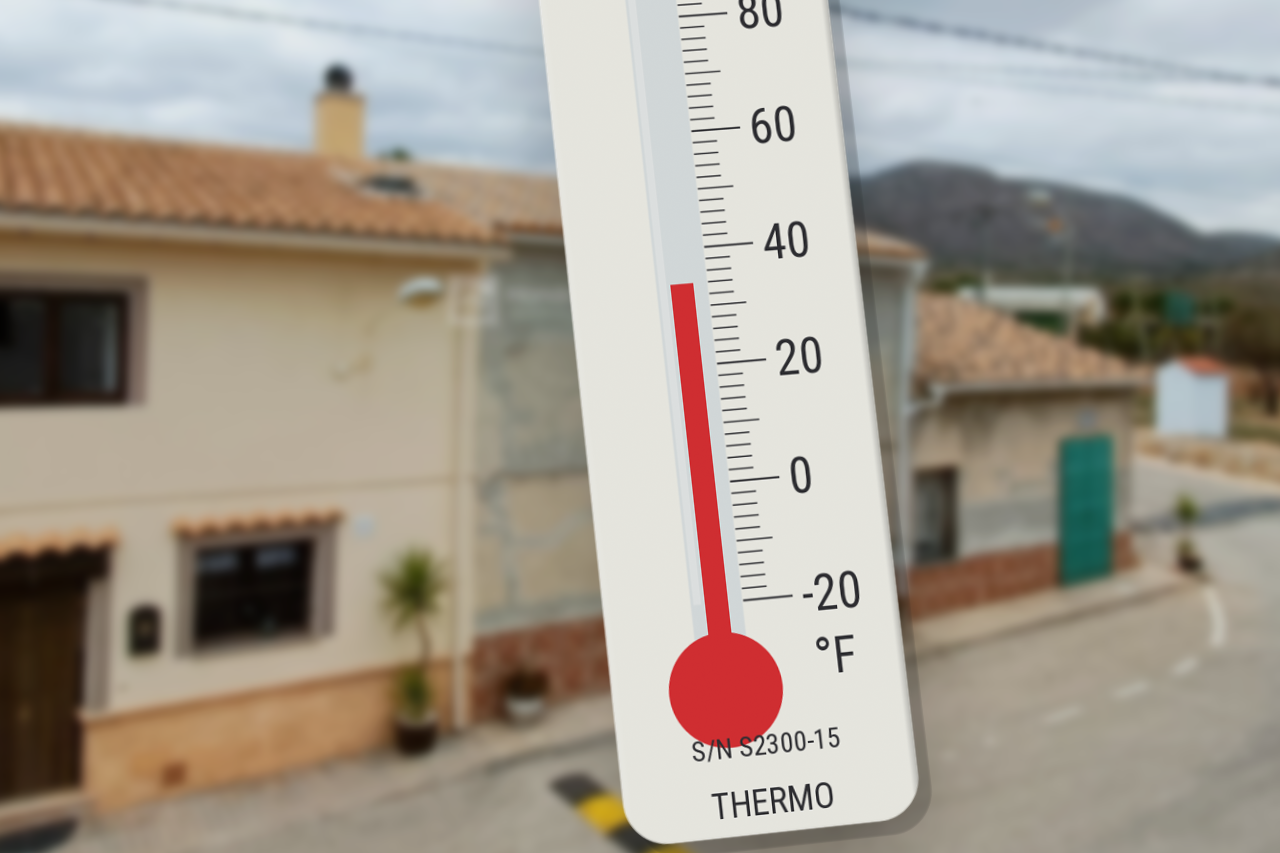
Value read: value=34 unit=°F
